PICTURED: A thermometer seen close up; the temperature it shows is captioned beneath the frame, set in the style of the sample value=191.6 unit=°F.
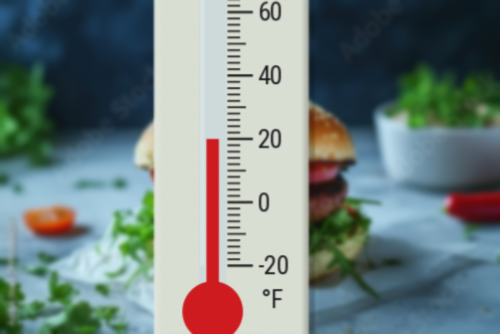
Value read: value=20 unit=°F
